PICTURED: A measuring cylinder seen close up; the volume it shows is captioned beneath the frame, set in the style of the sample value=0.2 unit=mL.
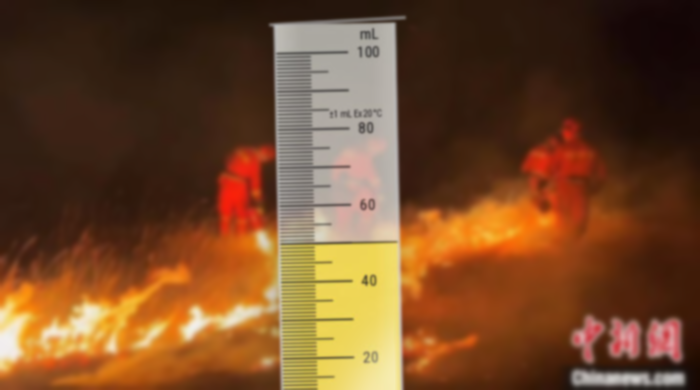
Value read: value=50 unit=mL
